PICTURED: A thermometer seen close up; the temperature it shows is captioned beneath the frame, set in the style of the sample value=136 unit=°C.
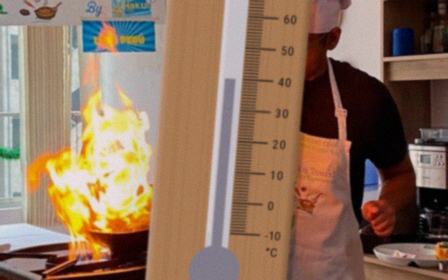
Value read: value=40 unit=°C
